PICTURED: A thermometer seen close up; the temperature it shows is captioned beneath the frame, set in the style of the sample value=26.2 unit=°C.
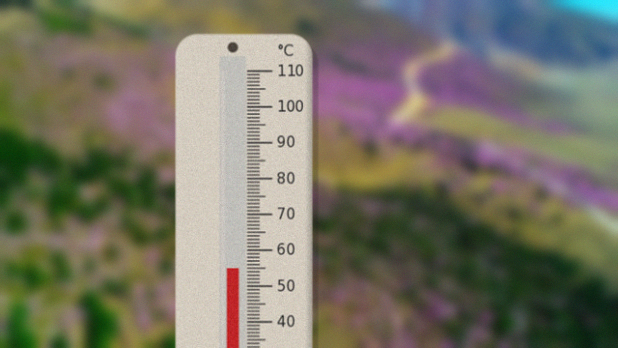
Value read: value=55 unit=°C
